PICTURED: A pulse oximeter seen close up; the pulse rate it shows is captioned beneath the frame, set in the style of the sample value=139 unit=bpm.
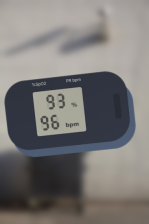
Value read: value=96 unit=bpm
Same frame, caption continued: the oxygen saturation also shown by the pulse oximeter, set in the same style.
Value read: value=93 unit=%
